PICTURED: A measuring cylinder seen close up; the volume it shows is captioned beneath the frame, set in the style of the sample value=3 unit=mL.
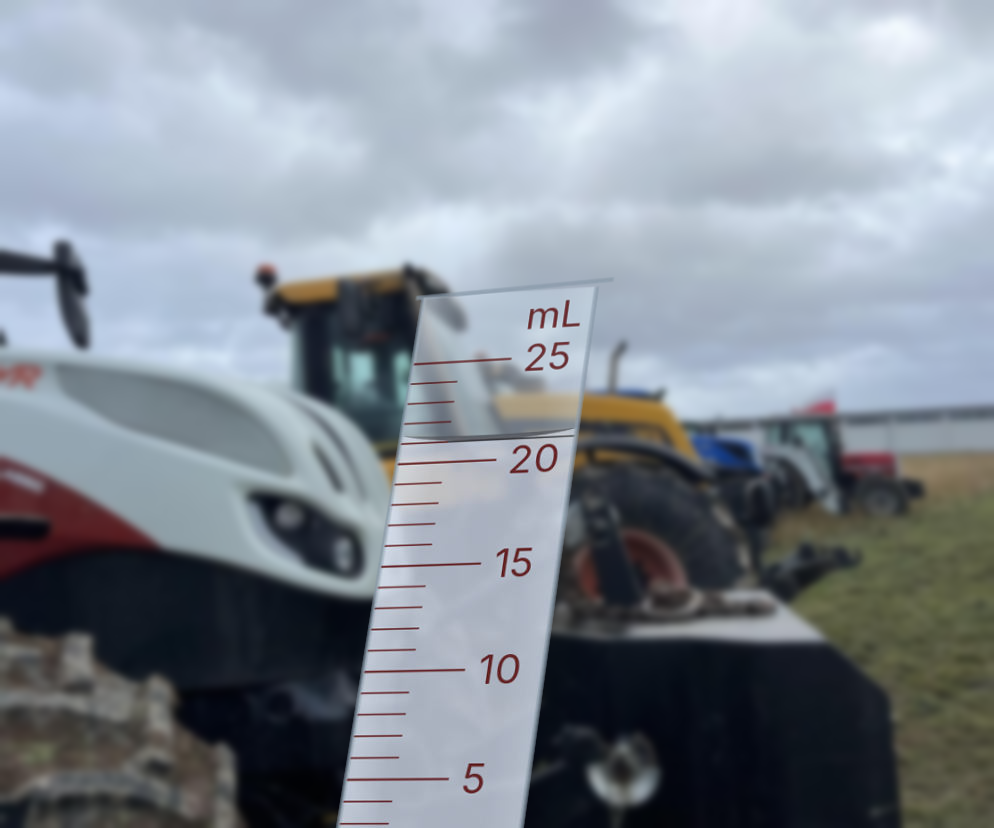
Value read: value=21 unit=mL
